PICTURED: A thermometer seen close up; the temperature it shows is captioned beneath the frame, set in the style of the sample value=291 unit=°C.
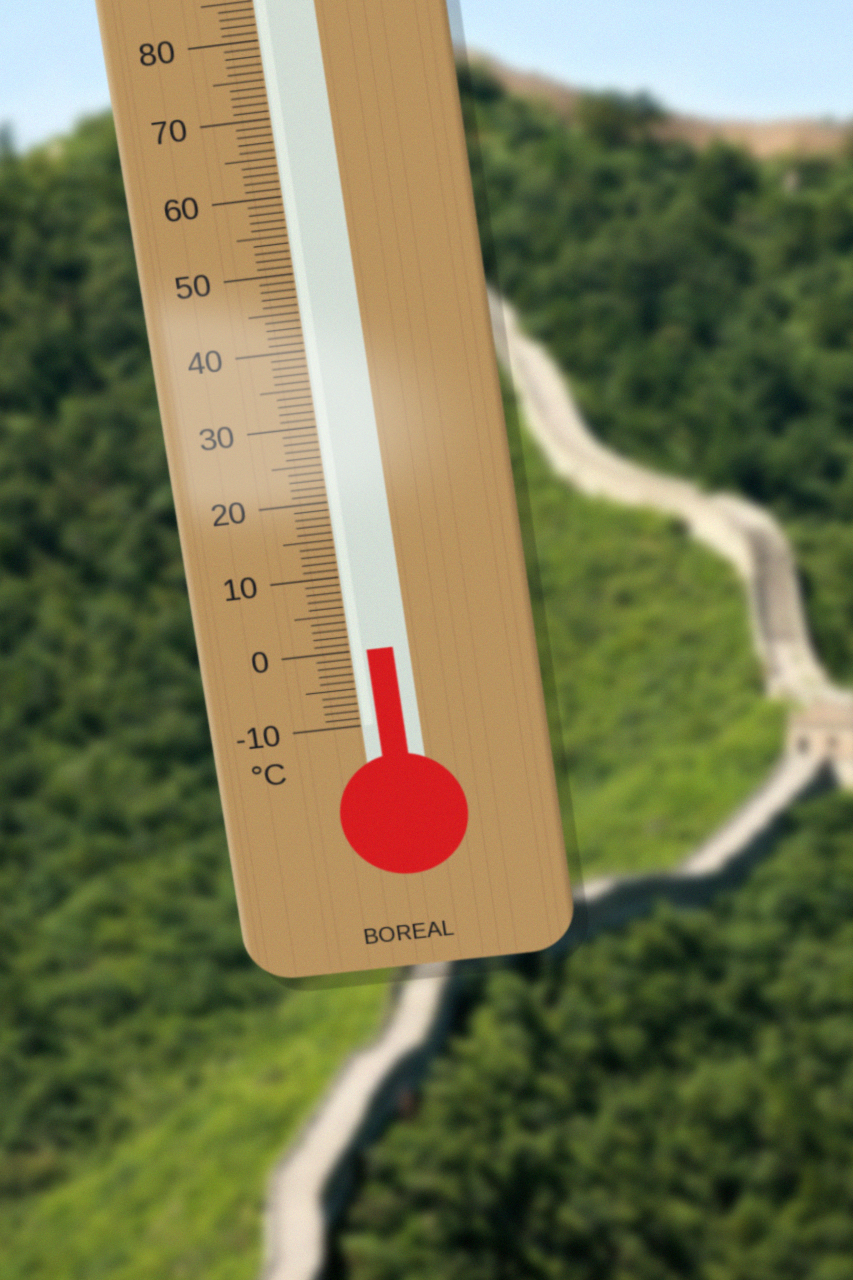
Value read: value=0 unit=°C
